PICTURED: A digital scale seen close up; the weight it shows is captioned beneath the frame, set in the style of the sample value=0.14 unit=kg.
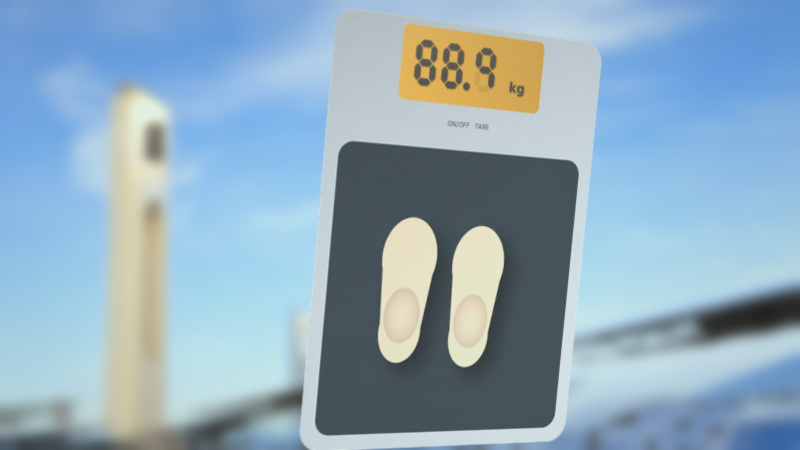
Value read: value=88.9 unit=kg
